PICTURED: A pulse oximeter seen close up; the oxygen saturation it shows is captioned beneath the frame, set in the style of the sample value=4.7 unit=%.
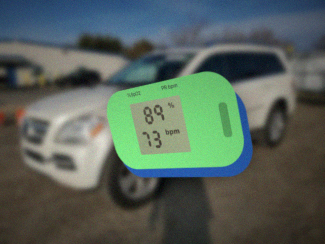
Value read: value=89 unit=%
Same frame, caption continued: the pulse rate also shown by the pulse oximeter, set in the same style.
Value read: value=73 unit=bpm
